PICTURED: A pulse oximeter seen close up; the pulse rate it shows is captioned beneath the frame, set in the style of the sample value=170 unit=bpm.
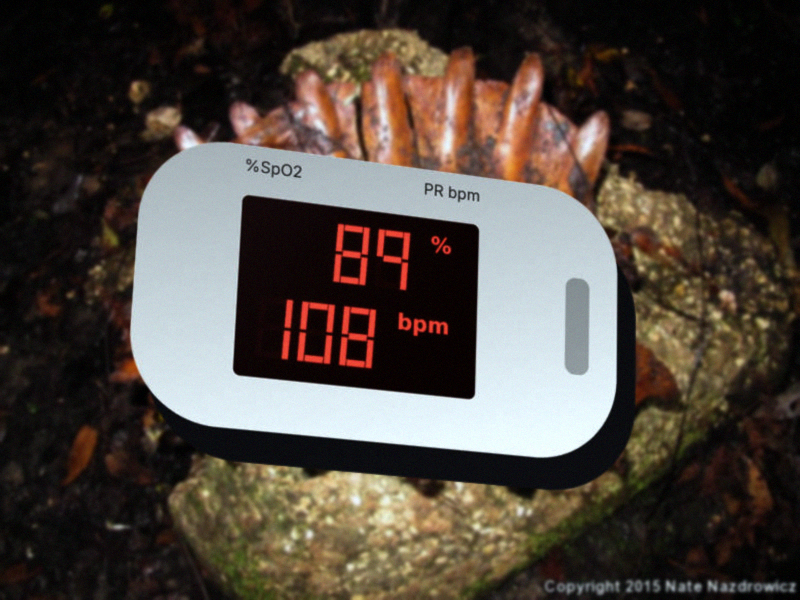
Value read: value=108 unit=bpm
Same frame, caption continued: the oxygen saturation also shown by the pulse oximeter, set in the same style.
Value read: value=89 unit=%
